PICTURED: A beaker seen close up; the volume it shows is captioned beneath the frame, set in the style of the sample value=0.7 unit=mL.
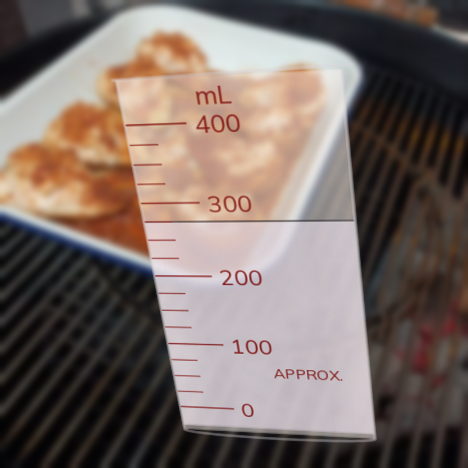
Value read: value=275 unit=mL
